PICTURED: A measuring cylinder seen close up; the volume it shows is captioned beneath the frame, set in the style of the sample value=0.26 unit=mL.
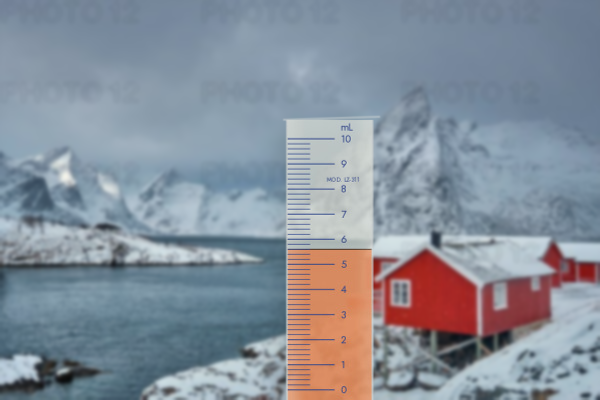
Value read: value=5.6 unit=mL
